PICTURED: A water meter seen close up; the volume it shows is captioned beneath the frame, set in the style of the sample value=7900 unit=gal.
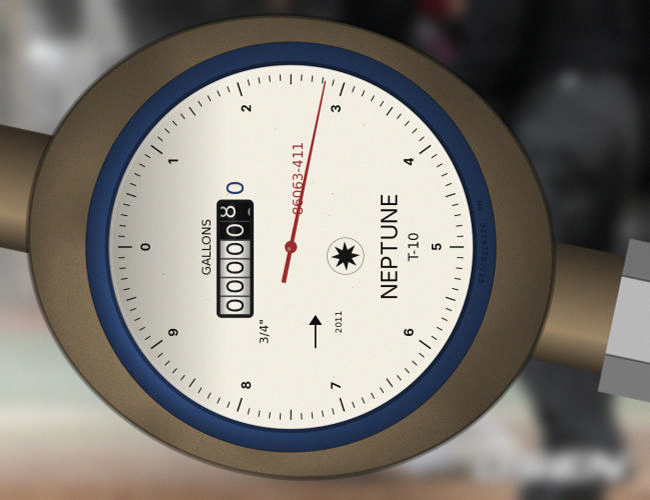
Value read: value=82.8 unit=gal
